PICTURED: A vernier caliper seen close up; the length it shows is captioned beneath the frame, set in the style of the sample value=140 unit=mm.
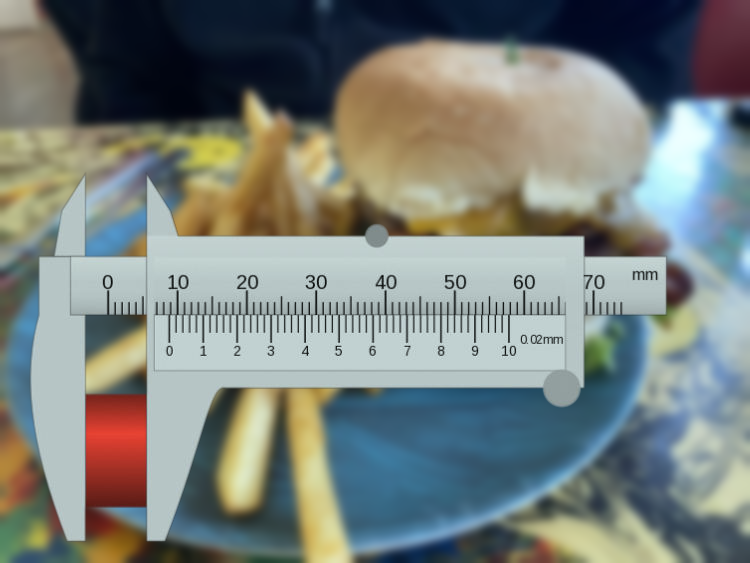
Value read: value=8.8 unit=mm
